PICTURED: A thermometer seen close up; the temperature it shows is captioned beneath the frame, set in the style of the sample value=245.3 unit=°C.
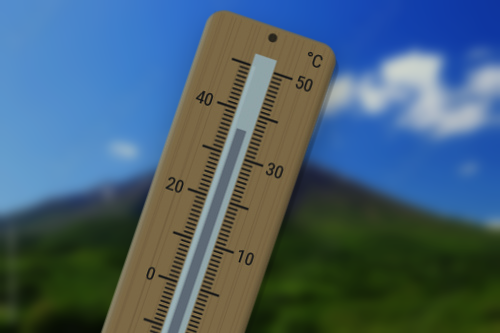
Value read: value=36 unit=°C
